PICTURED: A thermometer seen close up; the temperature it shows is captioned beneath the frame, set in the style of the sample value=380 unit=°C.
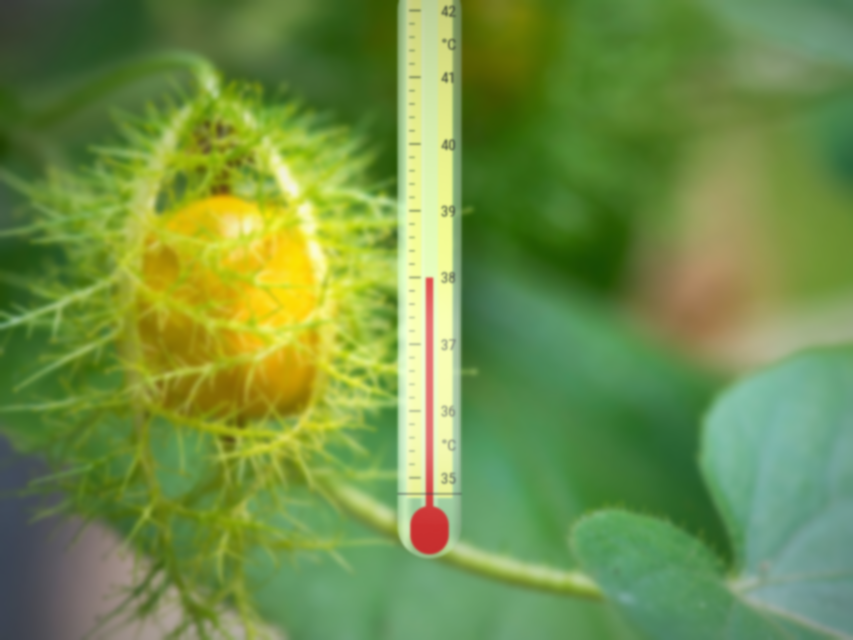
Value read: value=38 unit=°C
